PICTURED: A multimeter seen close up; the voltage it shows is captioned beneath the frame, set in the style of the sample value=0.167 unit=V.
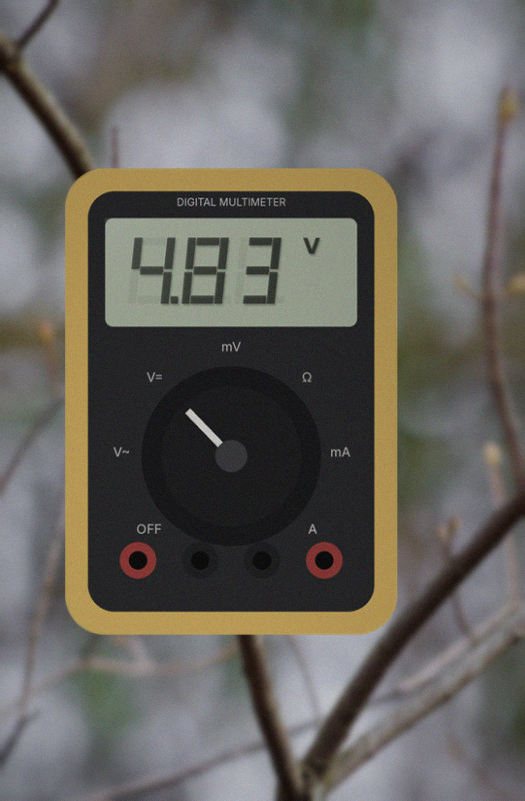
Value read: value=4.83 unit=V
